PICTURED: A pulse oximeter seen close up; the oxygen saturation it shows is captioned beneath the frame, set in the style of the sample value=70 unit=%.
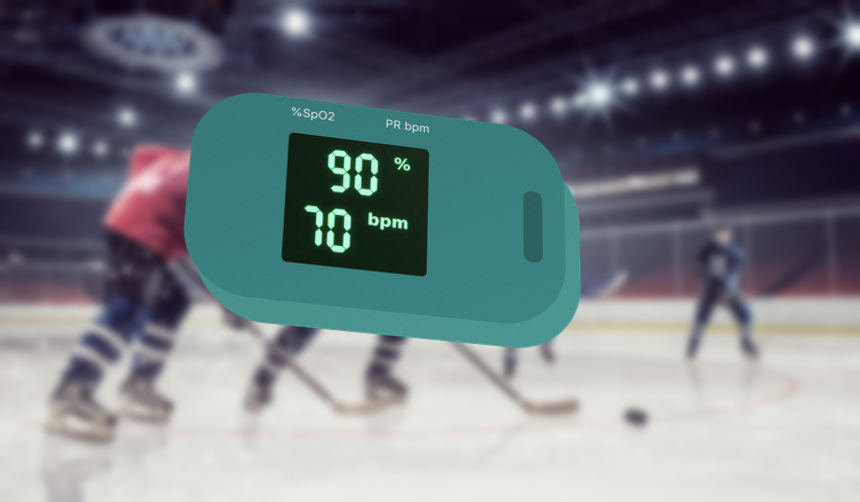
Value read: value=90 unit=%
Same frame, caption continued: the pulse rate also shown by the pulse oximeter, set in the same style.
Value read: value=70 unit=bpm
